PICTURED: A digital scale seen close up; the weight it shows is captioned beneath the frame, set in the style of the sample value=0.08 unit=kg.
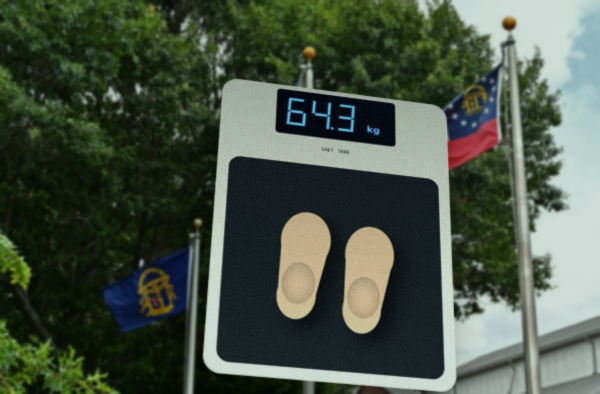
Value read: value=64.3 unit=kg
